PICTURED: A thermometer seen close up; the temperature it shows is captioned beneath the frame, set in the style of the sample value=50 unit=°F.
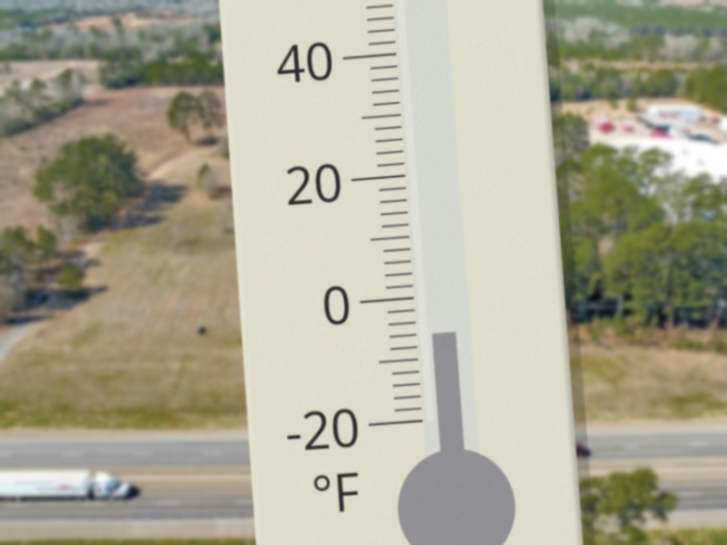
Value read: value=-6 unit=°F
